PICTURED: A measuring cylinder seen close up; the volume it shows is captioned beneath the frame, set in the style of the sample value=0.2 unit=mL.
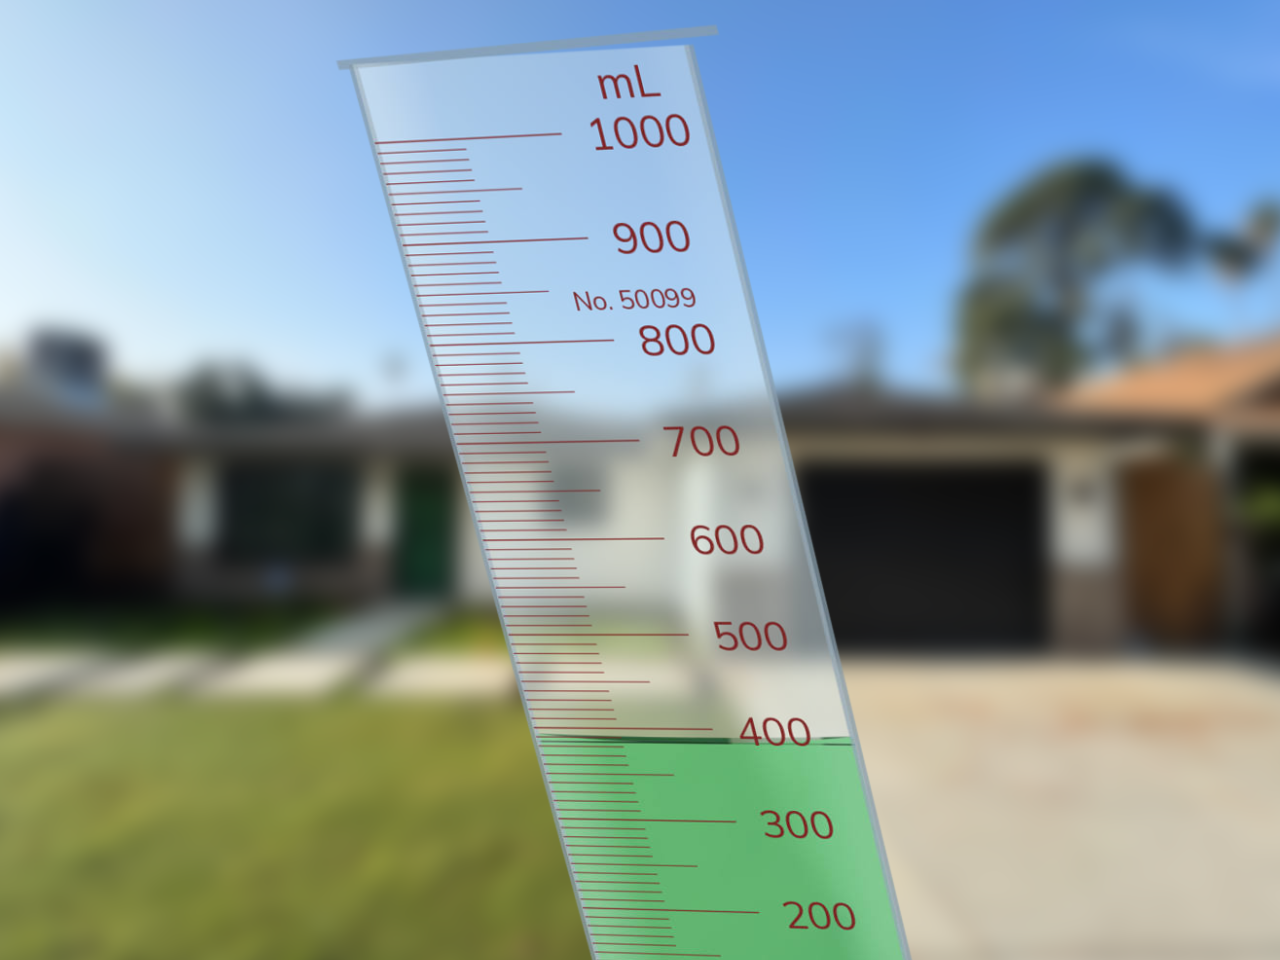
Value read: value=385 unit=mL
